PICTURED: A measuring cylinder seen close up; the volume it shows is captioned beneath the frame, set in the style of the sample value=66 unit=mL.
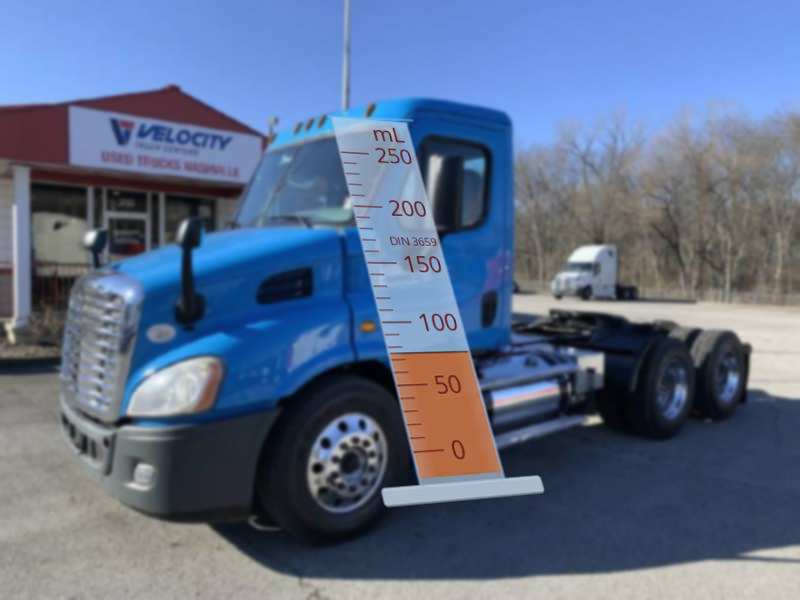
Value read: value=75 unit=mL
